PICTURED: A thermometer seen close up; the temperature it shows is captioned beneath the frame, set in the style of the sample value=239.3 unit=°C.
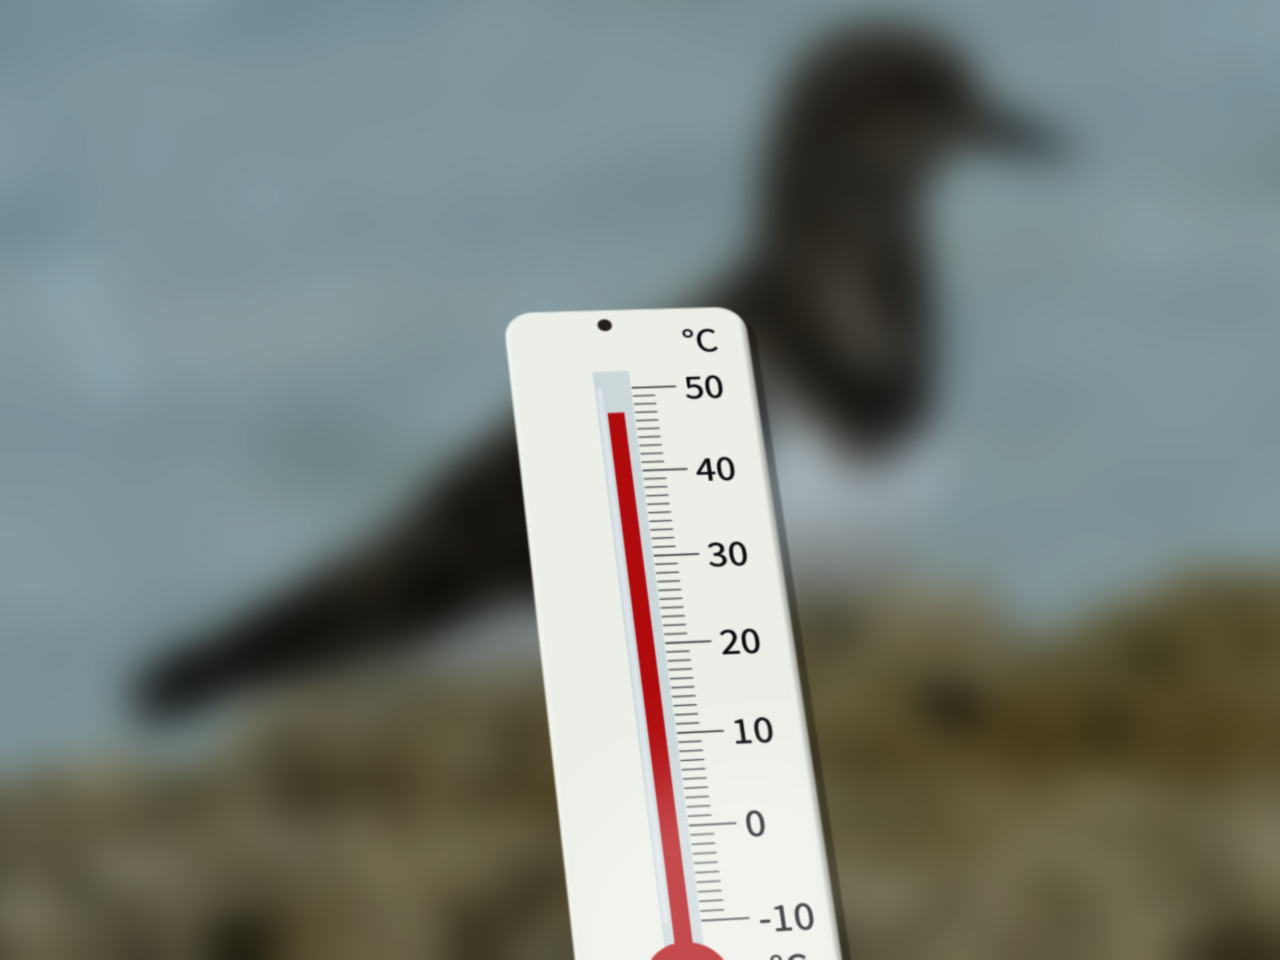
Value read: value=47 unit=°C
